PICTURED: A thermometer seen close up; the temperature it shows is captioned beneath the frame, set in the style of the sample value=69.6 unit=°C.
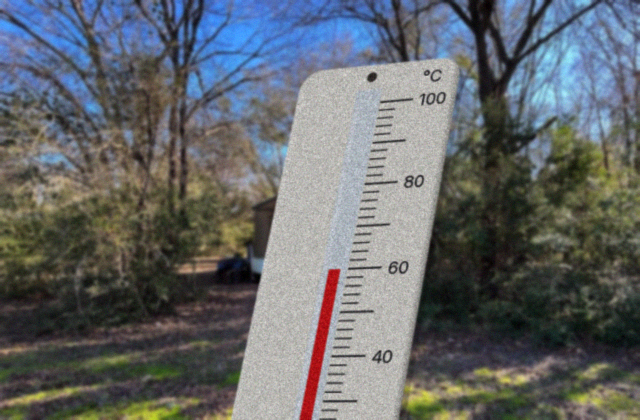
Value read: value=60 unit=°C
